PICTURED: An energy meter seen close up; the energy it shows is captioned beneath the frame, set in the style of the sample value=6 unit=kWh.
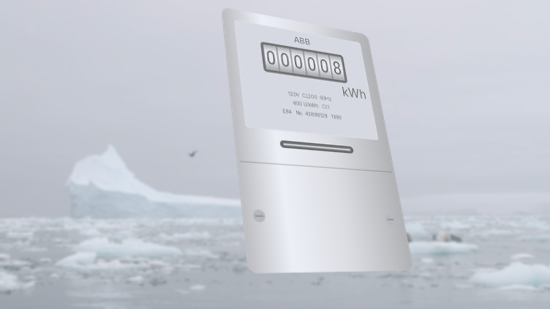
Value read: value=8 unit=kWh
